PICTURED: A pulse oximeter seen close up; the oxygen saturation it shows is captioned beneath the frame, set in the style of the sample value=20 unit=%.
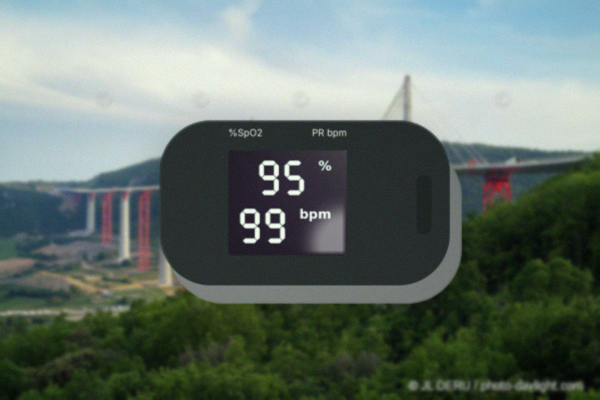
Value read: value=95 unit=%
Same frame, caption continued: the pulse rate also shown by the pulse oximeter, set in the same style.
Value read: value=99 unit=bpm
